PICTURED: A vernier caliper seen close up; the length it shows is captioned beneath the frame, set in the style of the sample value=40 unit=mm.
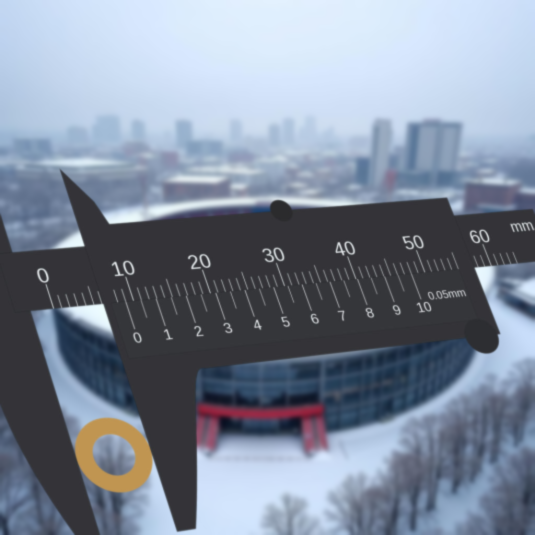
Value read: value=9.0 unit=mm
